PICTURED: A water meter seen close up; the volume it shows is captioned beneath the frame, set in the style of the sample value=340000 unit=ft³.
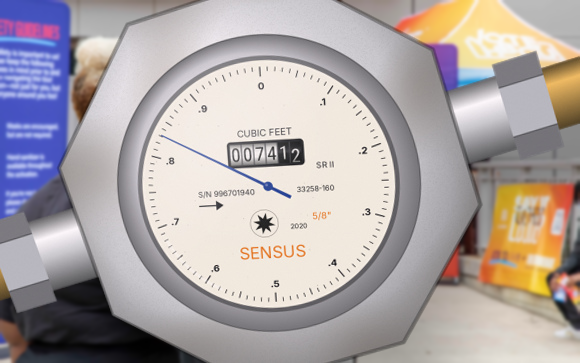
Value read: value=7411.83 unit=ft³
